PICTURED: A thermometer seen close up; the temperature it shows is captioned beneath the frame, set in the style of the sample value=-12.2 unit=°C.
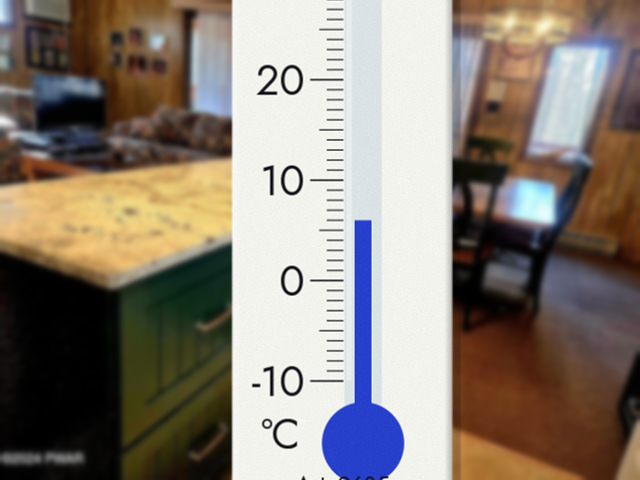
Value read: value=6 unit=°C
